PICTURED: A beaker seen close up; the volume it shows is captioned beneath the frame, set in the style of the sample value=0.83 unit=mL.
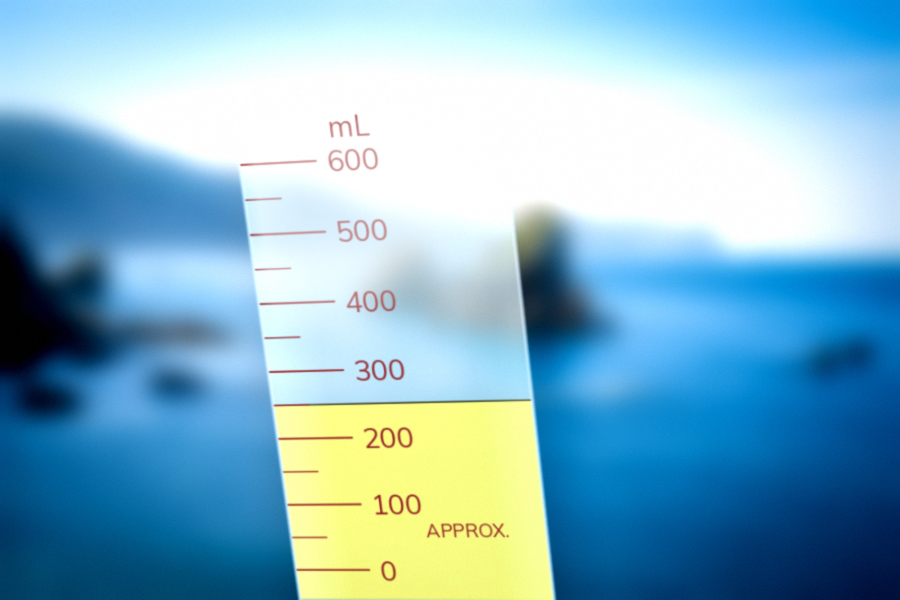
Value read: value=250 unit=mL
